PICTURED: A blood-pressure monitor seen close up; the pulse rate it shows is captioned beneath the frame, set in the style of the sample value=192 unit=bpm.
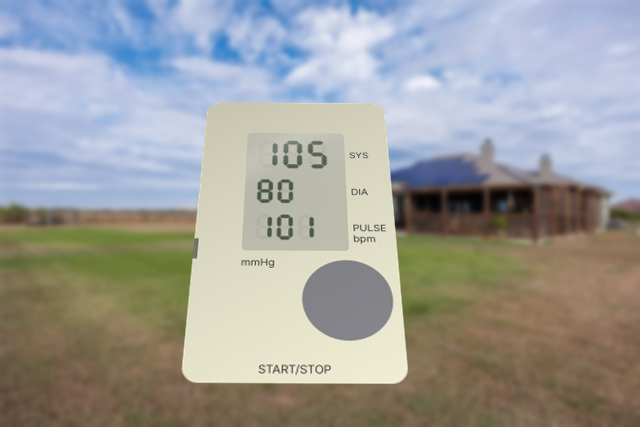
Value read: value=101 unit=bpm
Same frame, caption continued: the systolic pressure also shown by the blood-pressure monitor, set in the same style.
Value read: value=105 unit=mmHg
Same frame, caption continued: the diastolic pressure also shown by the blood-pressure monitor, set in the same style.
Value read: value=80 unit=mmHg
